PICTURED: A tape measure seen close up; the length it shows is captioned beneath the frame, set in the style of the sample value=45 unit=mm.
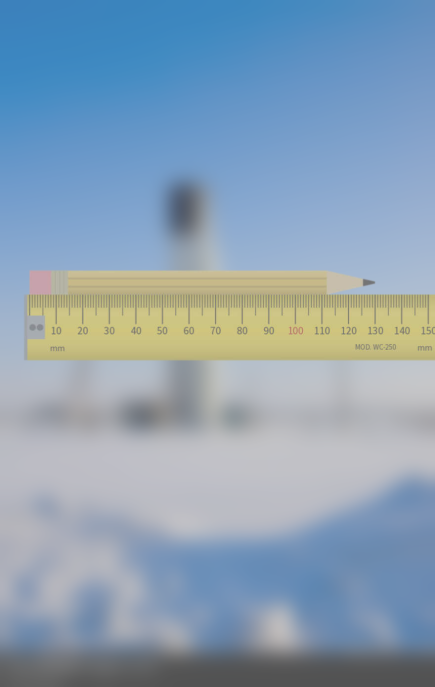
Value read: value=130 unit=mm
